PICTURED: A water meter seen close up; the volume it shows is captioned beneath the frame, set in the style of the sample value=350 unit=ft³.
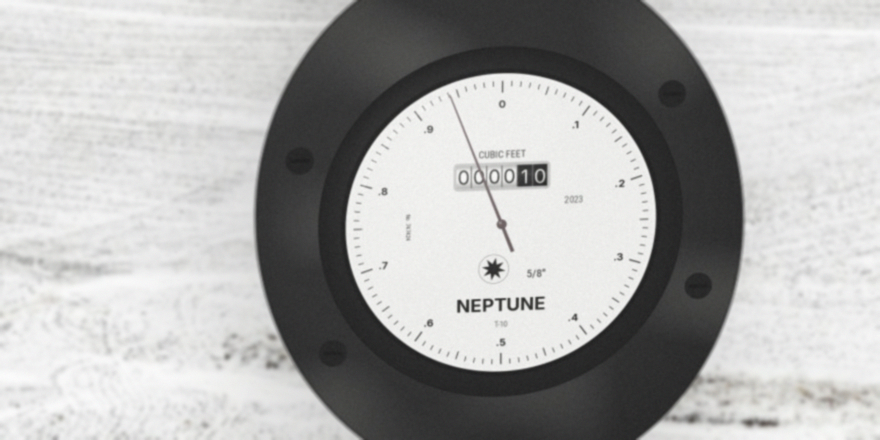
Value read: value=9.94 unit=ft³
